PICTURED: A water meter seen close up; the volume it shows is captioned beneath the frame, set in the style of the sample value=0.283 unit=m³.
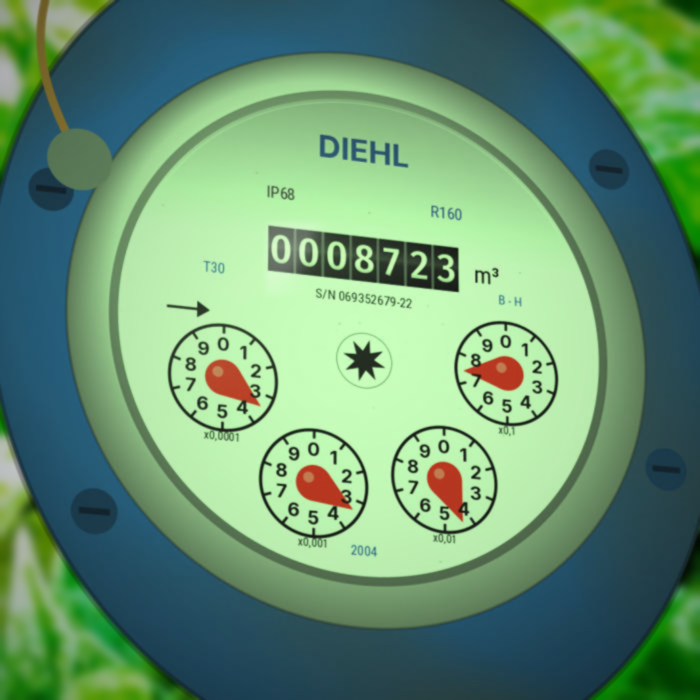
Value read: value=8723.7433 unit=m³
